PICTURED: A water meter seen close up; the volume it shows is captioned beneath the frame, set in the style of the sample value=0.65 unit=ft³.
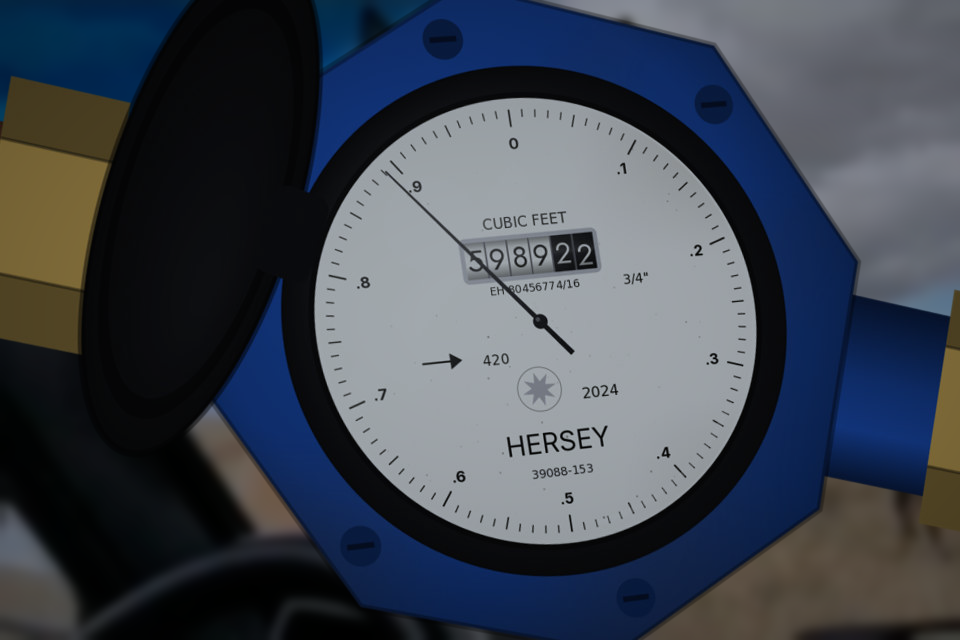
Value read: value=598921.89 unit=ft³
